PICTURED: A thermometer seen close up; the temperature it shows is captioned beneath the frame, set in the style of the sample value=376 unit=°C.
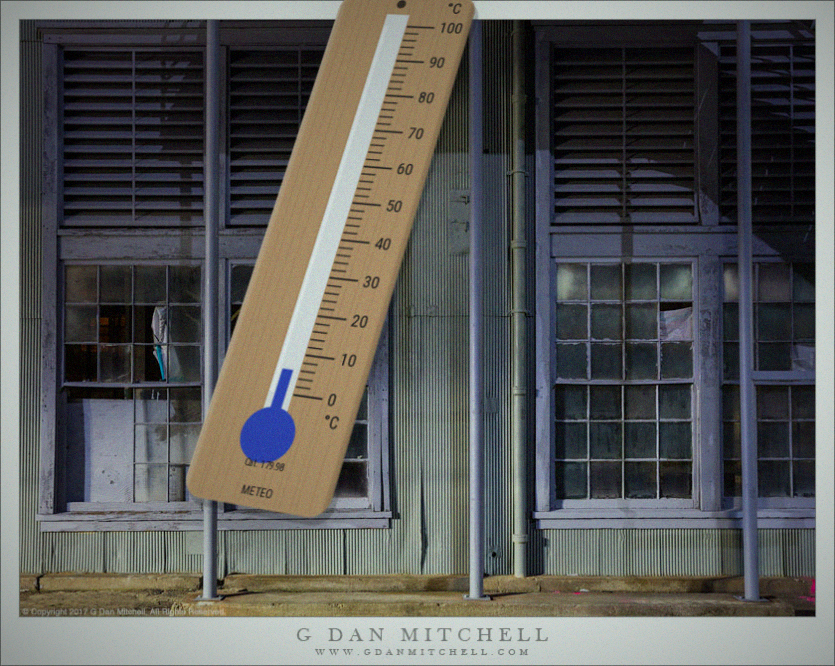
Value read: value=6 unit=°C
